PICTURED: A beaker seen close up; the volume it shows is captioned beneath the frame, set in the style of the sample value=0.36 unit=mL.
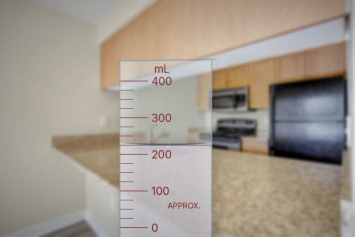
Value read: value=225 unit=mL
